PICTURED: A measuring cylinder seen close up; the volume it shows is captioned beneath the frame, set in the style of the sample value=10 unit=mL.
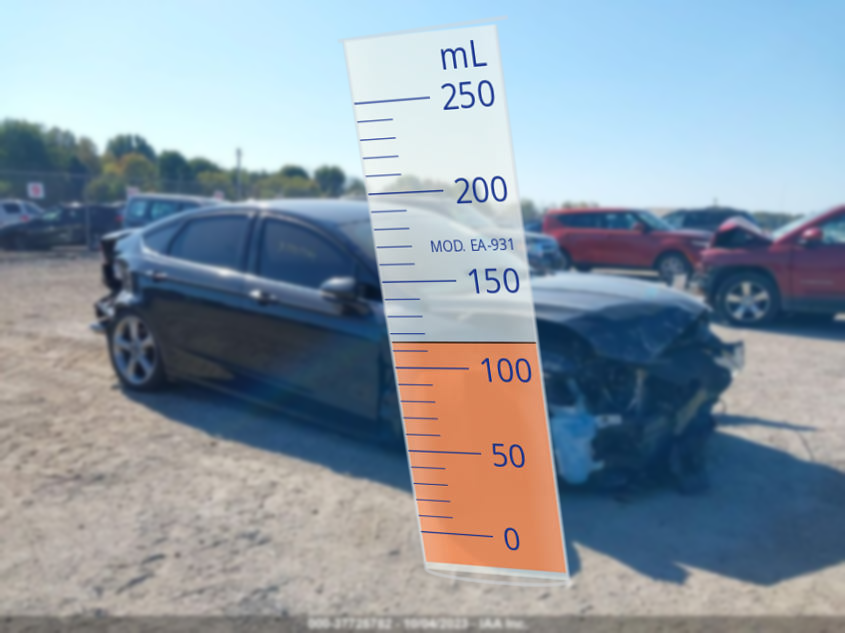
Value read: value=115 unit=mL
